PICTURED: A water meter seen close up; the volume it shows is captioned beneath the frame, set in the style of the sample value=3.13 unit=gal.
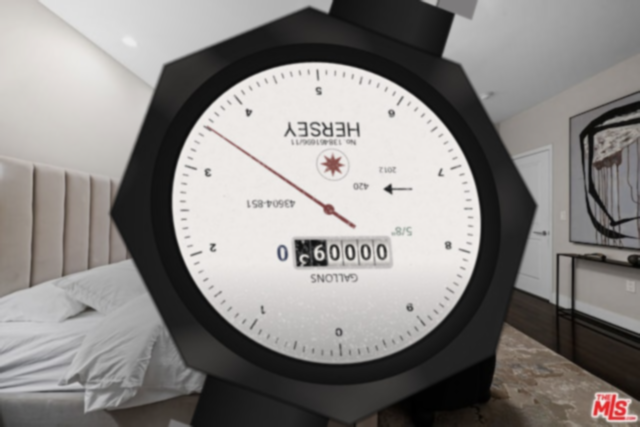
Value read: value=933.5 unit=gal
